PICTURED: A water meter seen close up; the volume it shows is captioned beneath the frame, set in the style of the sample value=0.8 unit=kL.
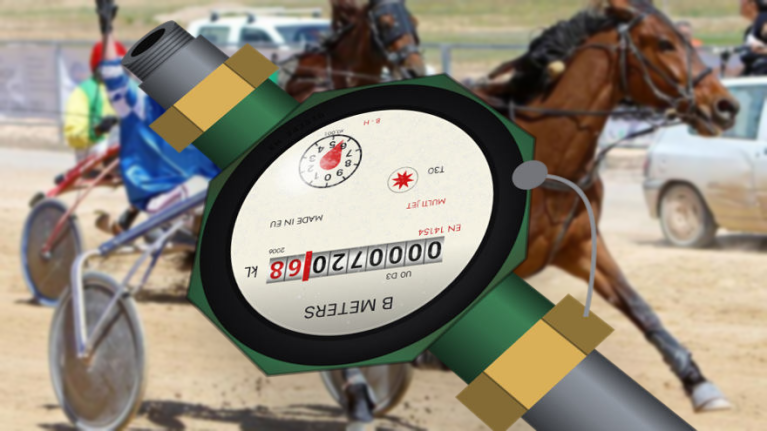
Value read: value=720.685 unit=kL
